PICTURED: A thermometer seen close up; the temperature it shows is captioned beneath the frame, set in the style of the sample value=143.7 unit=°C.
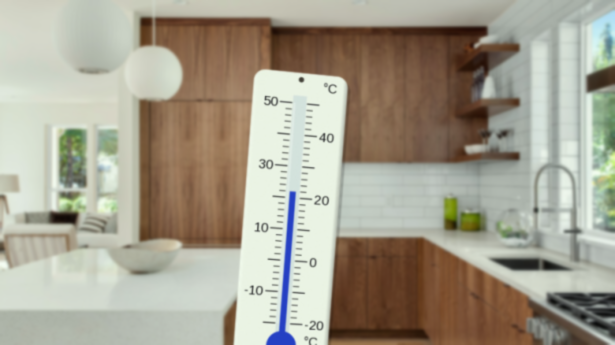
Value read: value=22 unit=°C
